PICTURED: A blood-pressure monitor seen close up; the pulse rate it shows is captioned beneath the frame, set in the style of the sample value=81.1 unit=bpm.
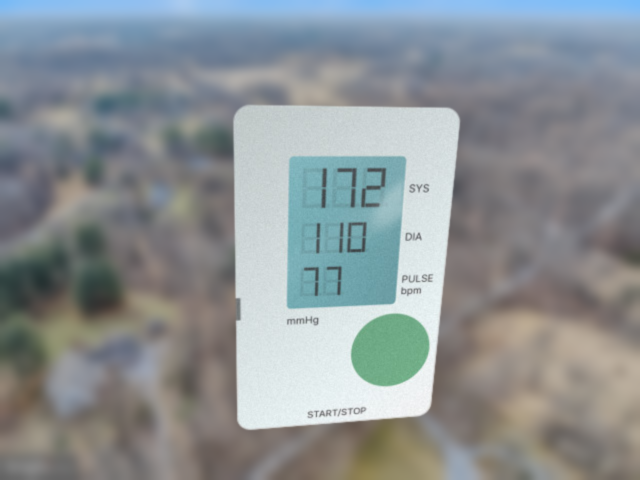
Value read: value=77 unit=bpm
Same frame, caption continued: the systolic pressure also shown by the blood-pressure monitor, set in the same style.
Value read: value=172 unit=mmHg
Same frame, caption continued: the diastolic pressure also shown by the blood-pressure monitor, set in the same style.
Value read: value=110 unit=mmHg
